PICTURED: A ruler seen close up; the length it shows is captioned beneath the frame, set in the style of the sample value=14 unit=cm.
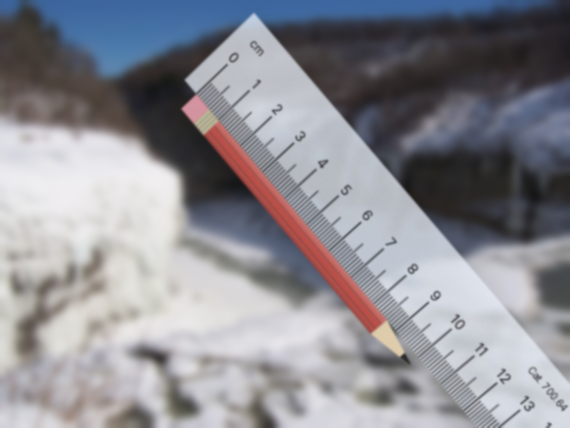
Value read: value=10 unit=cm
